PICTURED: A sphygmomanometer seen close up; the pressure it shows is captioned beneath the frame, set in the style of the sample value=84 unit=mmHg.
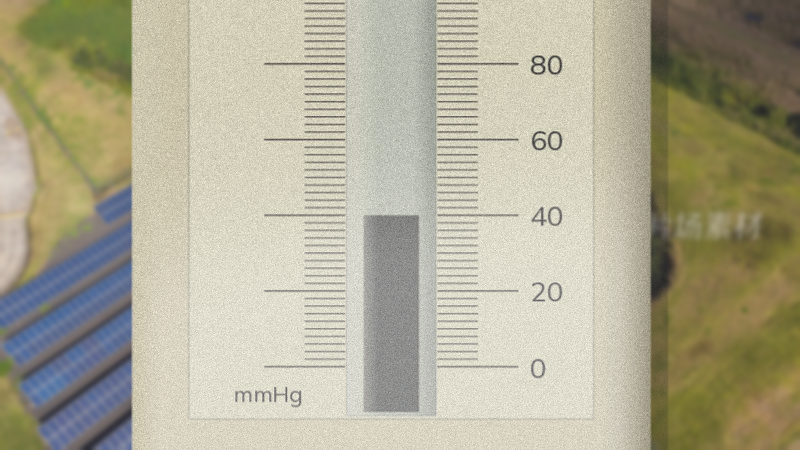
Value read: value=40 unit=mmHg
